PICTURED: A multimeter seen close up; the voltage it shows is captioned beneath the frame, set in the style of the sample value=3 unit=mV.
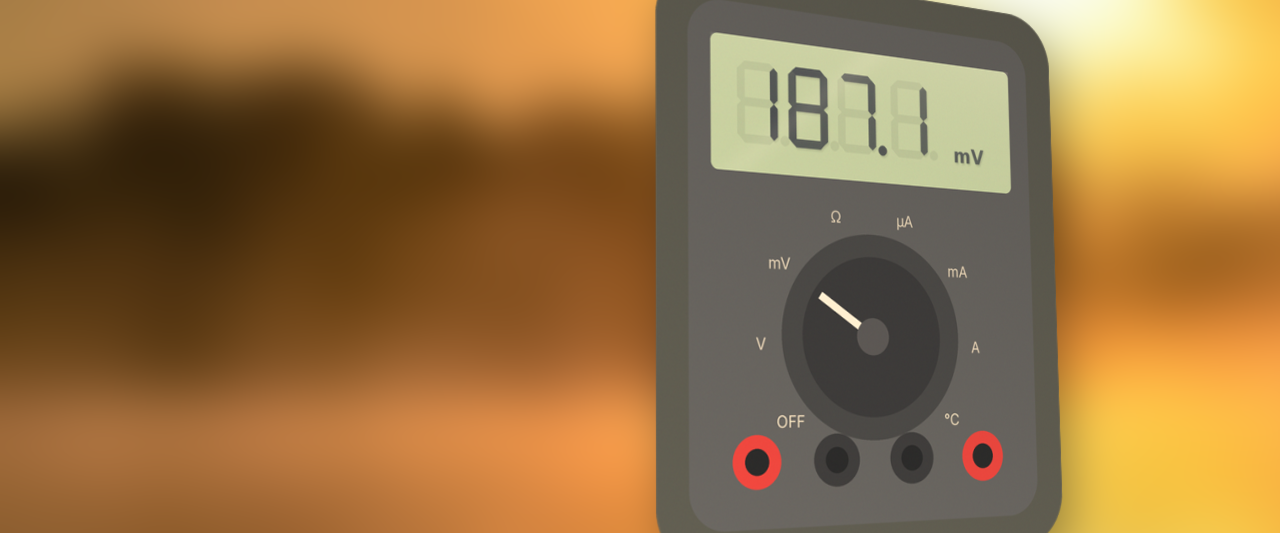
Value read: value=187.1 unit=mV
